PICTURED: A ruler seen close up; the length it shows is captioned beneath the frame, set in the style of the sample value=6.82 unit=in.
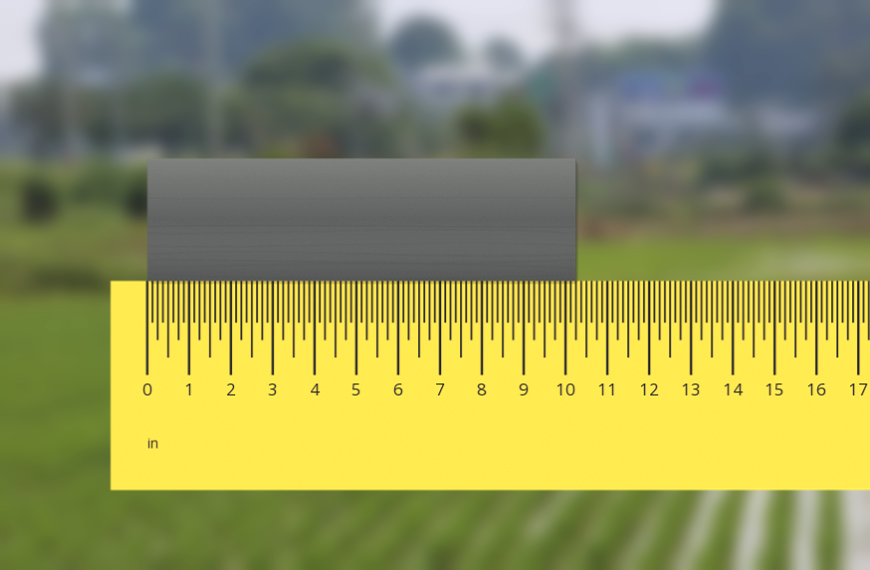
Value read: value=10.25 unit=in
